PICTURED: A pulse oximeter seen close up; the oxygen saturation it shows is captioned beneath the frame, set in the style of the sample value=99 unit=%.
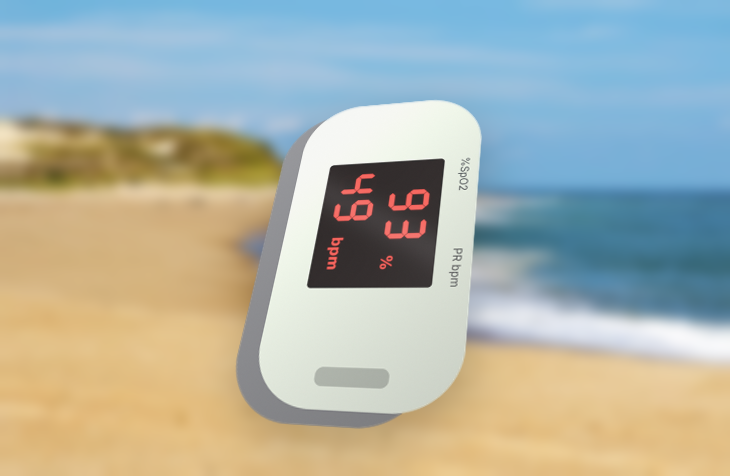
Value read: value=93 unit=%
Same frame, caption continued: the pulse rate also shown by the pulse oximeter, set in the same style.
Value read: value=49 unit=bpm
